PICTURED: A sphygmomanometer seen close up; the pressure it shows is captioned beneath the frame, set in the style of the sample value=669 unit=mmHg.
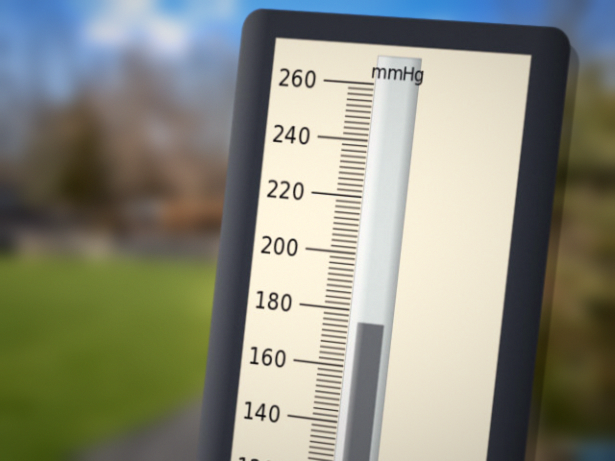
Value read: value=176 unit=mmHg
